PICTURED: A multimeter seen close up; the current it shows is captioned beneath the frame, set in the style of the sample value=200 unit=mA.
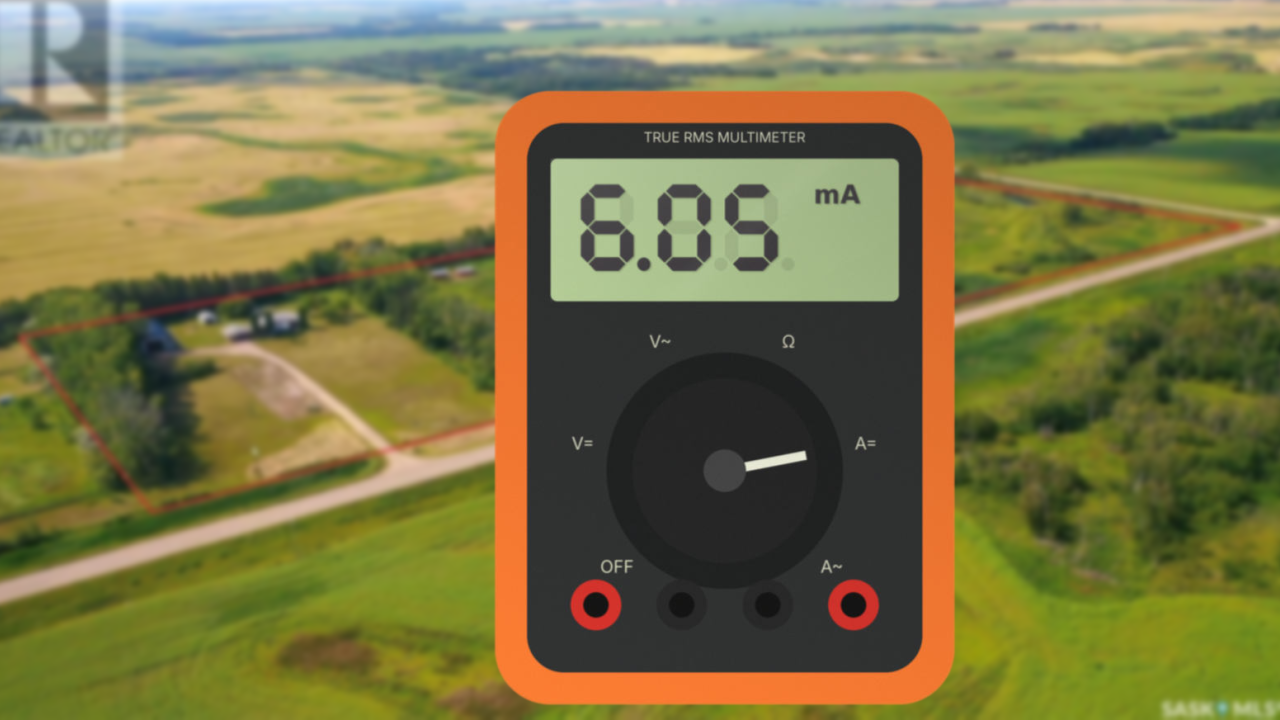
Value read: value=6.05 unit=mA
